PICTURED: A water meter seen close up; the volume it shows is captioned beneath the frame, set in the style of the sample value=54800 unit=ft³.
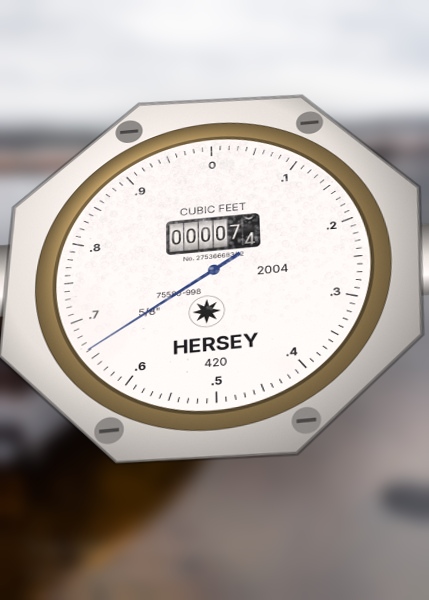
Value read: value=73.66 unit=ft³
